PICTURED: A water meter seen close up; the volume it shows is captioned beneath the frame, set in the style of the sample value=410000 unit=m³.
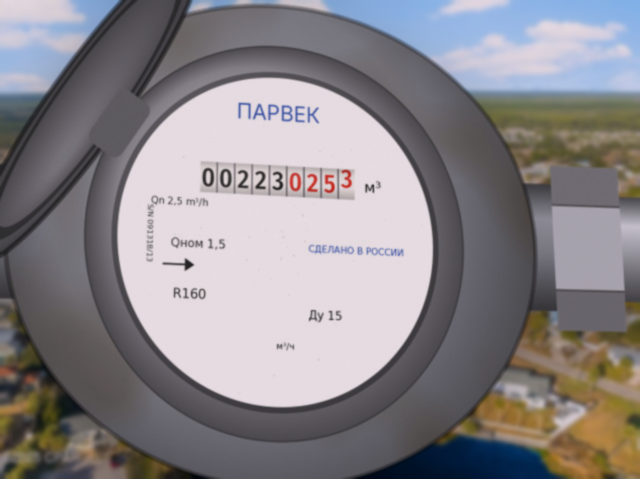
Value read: value=223.0253 unit=m³
